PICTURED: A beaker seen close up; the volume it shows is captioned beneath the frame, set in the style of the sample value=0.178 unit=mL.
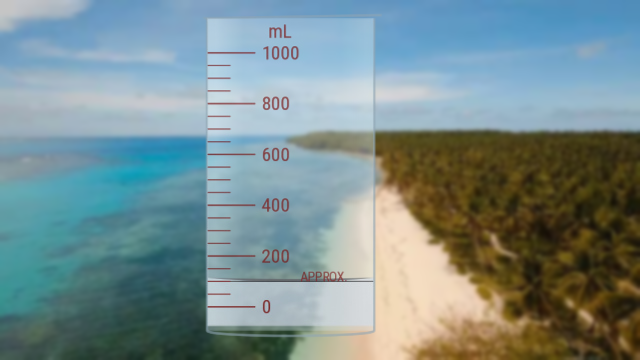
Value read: value=100 unit=mL
